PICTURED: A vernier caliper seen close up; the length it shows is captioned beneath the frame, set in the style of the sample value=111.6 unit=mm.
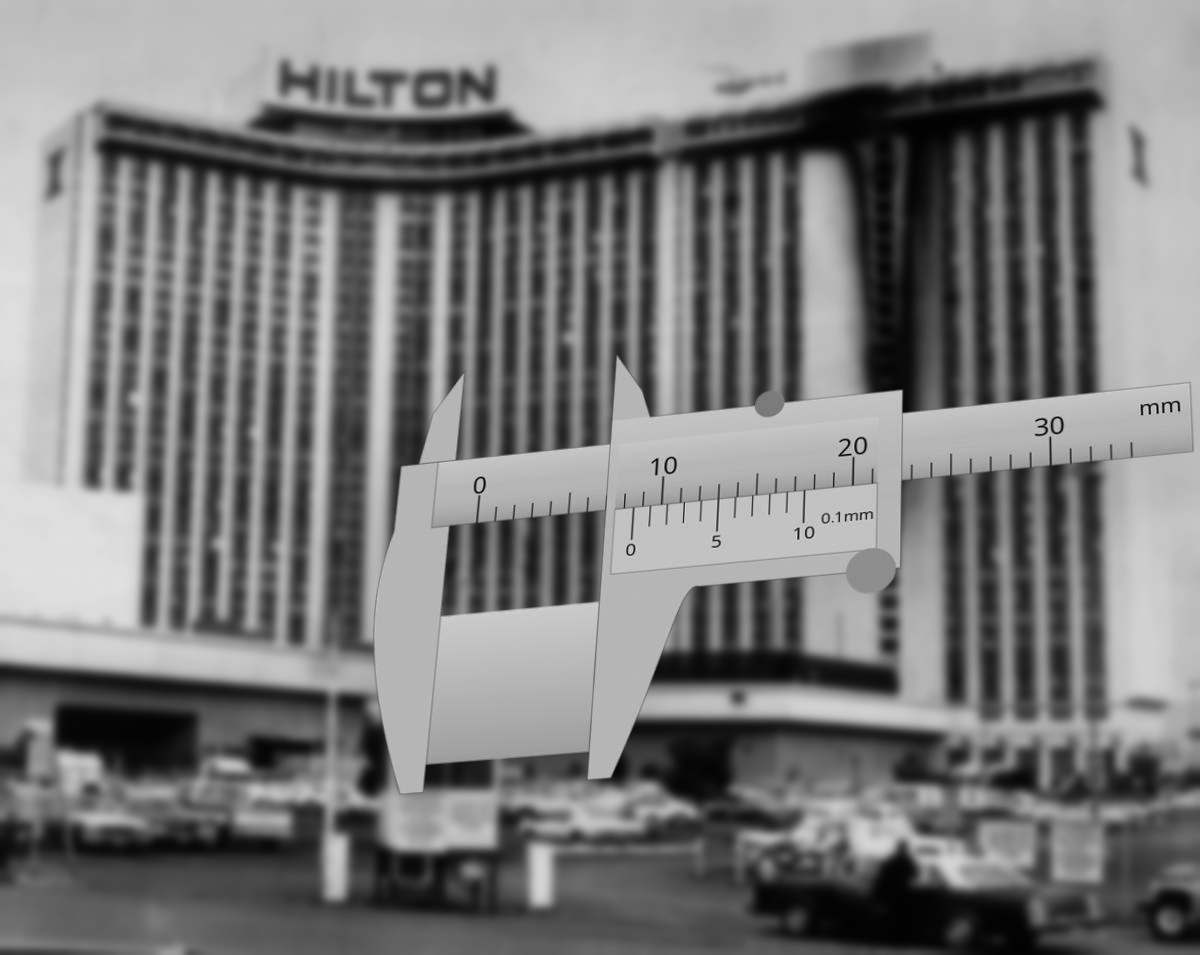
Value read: value=8.5 unit=mm
